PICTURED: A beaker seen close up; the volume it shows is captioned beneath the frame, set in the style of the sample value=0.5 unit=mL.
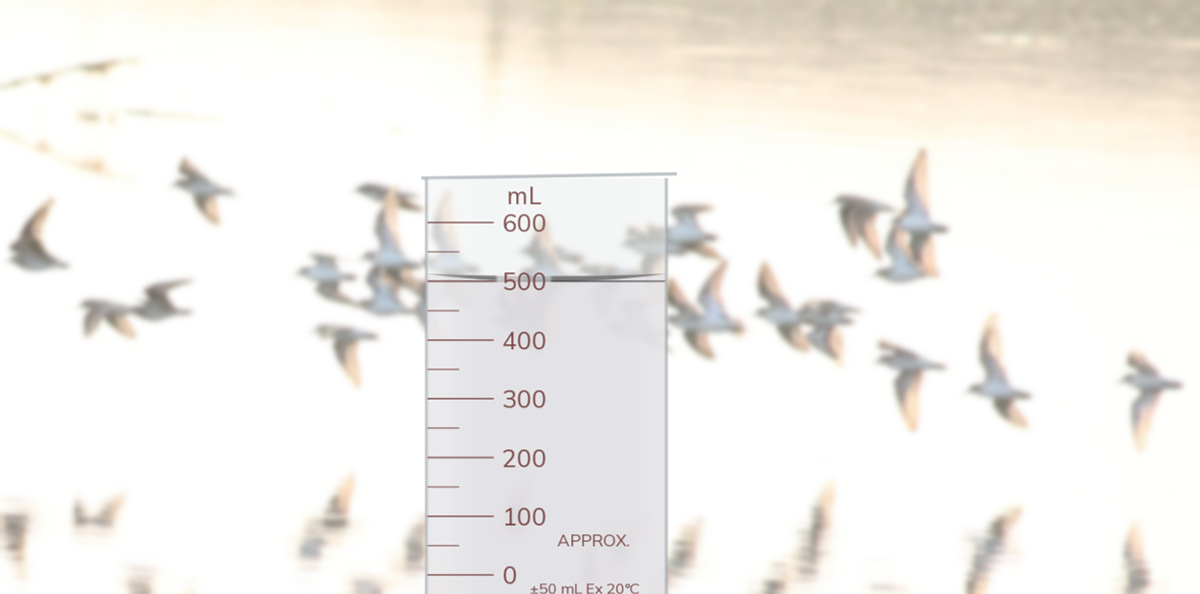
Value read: value=500 unit=mL
